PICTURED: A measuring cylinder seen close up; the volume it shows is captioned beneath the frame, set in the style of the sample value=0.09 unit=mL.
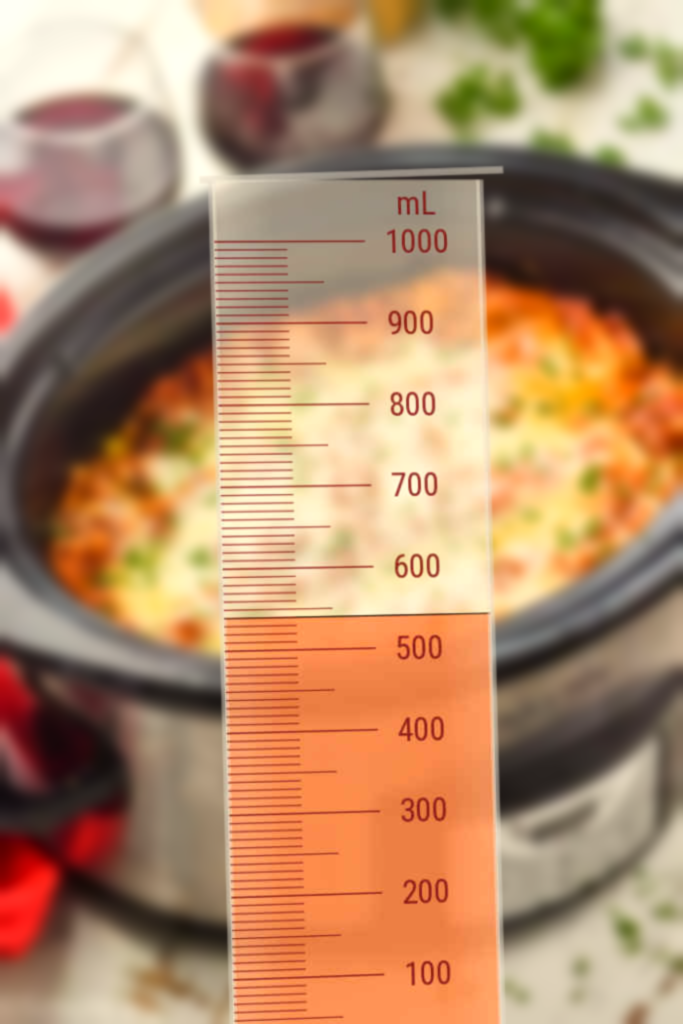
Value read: value=540 unit=mL
